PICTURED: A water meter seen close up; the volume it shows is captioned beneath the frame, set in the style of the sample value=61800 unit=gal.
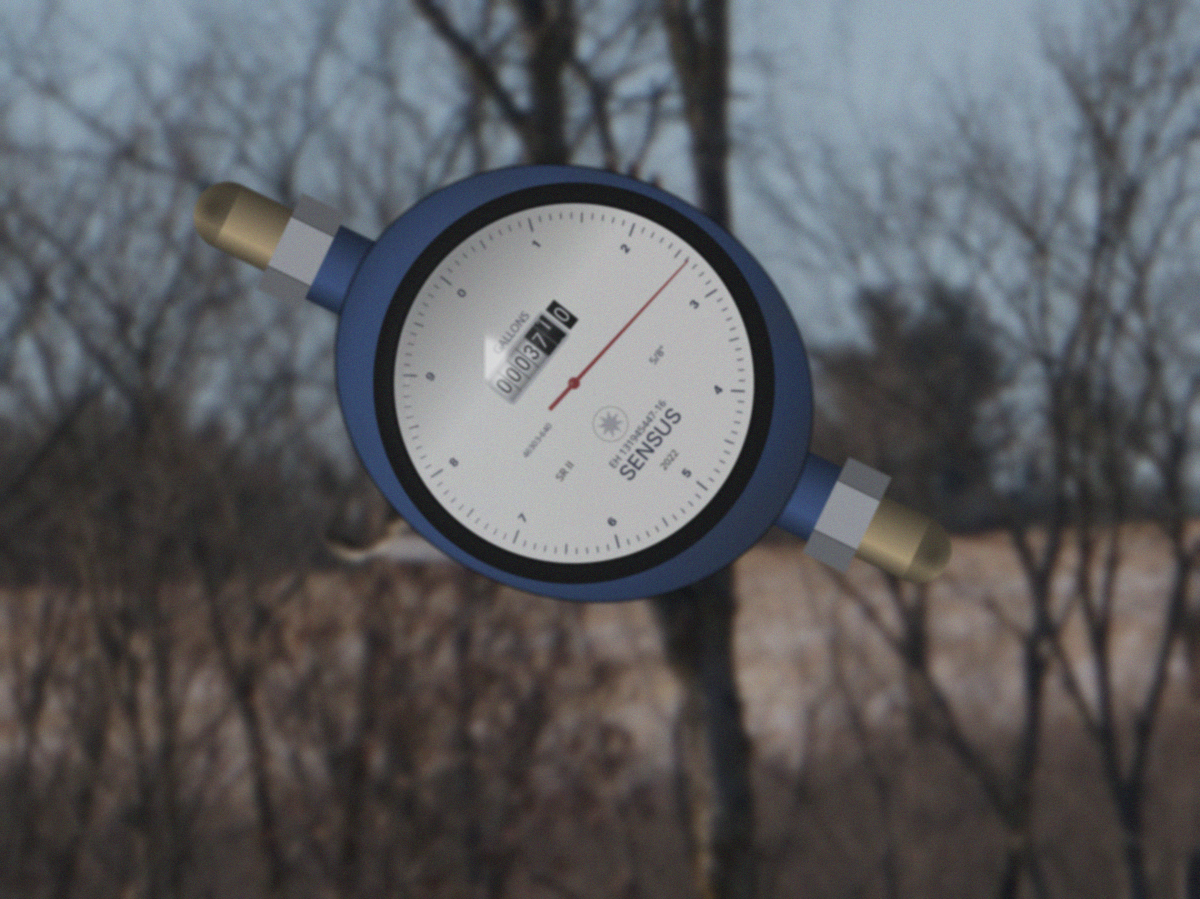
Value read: value=3712.6 unit=gal
